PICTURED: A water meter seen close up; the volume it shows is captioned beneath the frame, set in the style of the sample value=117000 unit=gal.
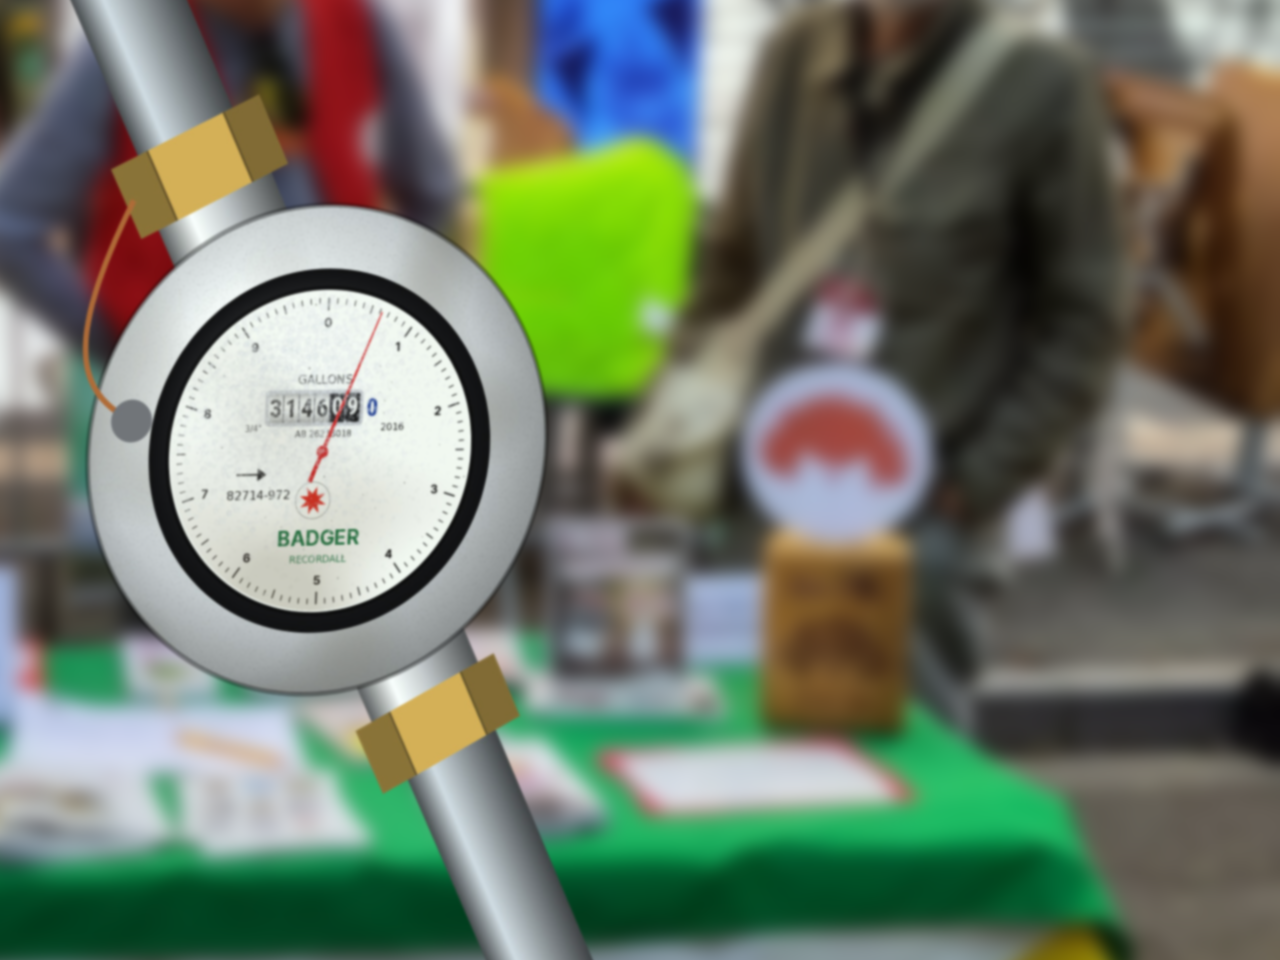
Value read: value=3146090.6 unit=gal
